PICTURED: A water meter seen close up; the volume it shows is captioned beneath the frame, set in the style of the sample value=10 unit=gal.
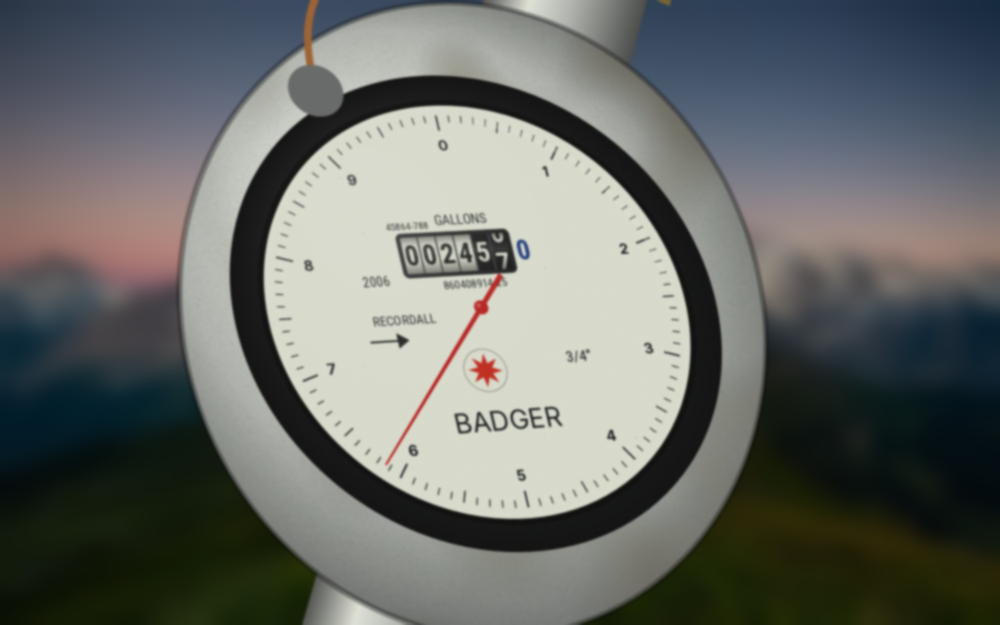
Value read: value=24566.1 unit=gal
